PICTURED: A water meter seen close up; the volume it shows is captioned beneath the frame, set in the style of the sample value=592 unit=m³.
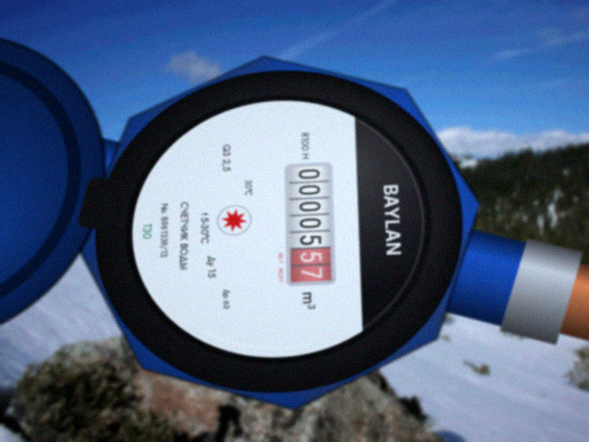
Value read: value=5.57 unit=m³
